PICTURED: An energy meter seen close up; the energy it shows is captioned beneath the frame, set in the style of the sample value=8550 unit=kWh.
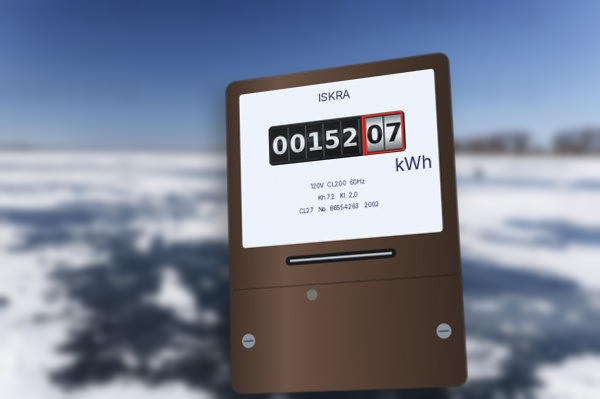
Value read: value=152.07 unit=kWh
